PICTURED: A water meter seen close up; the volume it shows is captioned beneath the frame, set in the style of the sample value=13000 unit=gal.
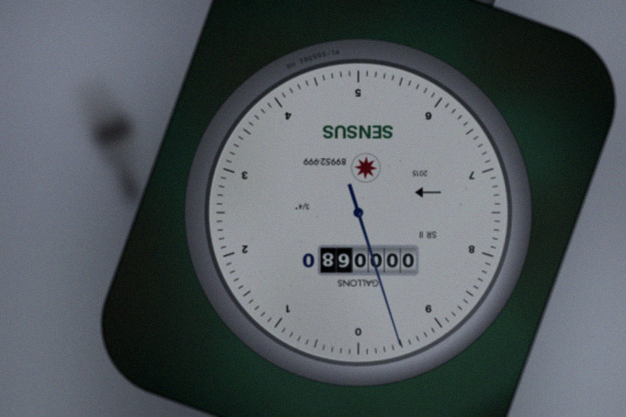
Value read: value=679.5 unit=gal
